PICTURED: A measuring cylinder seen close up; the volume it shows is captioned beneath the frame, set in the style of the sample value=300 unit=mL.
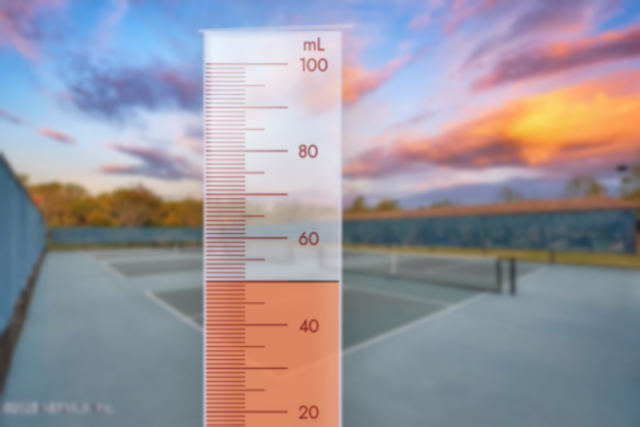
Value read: value=50 unit=mL
